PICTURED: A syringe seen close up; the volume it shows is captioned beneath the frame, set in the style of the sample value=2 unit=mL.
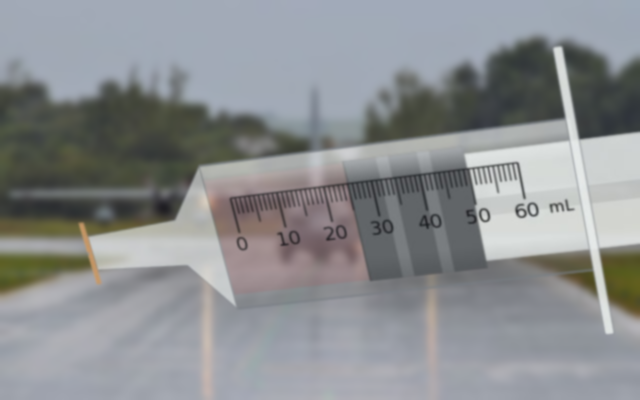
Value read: value=25 unit=mL
